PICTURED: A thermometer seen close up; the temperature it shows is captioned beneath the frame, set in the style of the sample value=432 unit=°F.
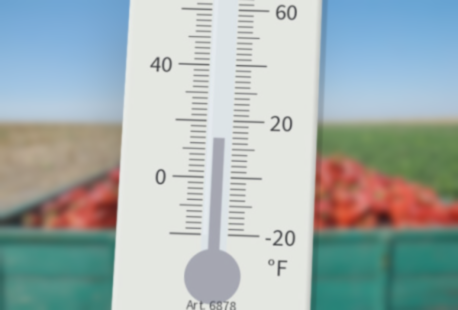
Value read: value=14 unit=°F
